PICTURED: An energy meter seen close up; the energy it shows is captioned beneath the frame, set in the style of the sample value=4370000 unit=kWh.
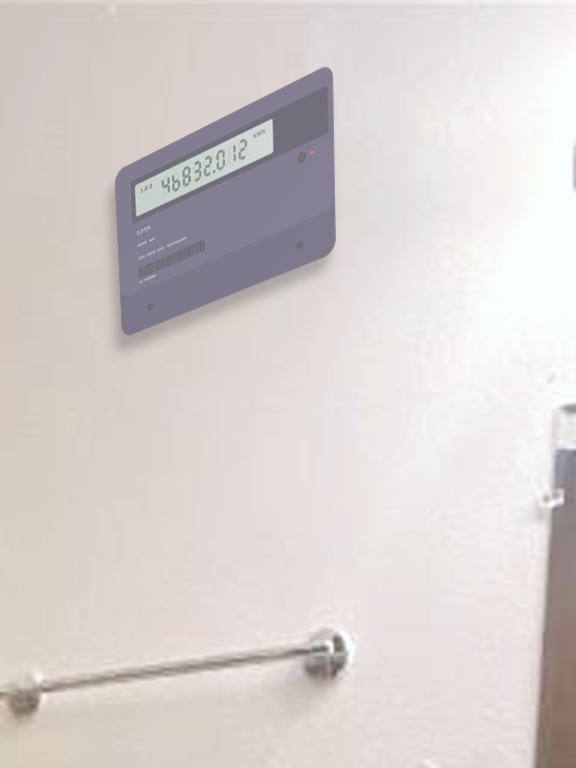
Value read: value=46832.012 unit=kWh
